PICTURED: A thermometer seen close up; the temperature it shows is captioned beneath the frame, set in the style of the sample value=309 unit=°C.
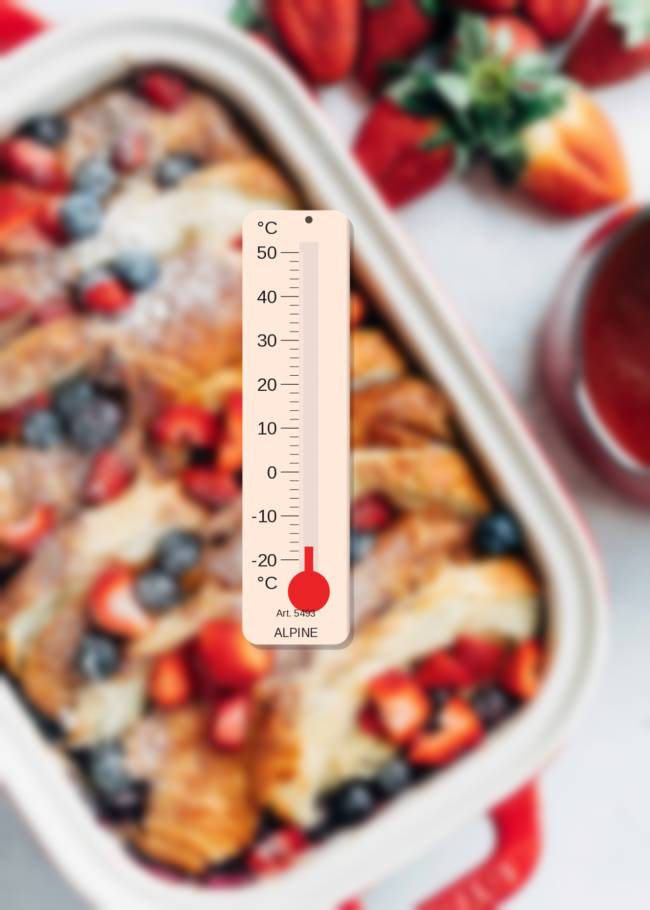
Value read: value=-17 unit=°C
